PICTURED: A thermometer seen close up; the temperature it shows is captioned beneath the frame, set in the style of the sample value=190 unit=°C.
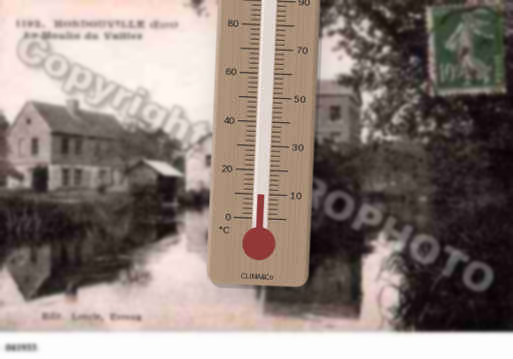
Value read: value=10 unit=°C
